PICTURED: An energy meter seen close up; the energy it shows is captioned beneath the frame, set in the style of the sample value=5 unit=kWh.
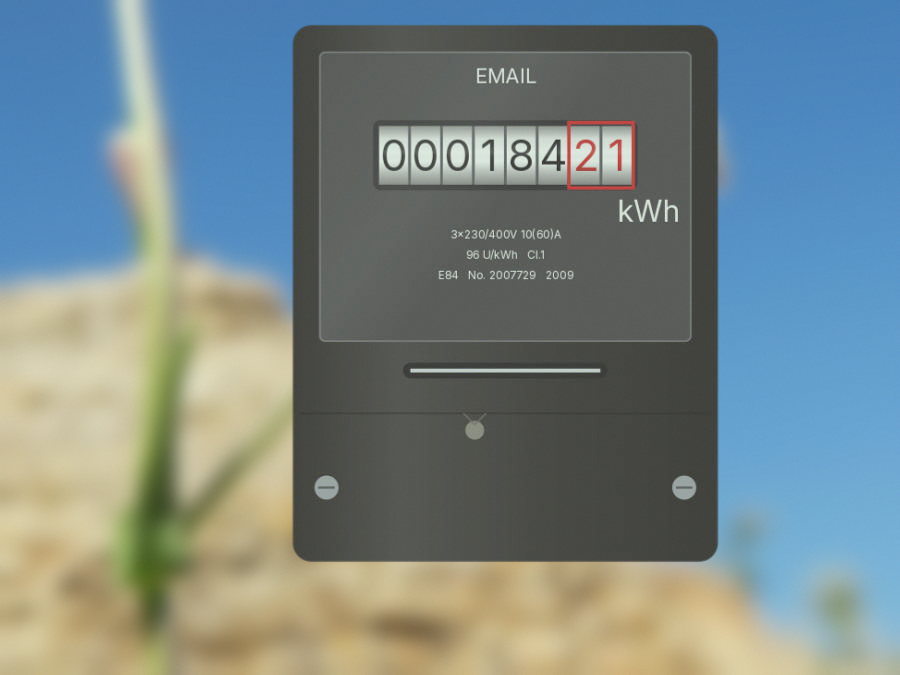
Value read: value=184.21 unit=kWh
